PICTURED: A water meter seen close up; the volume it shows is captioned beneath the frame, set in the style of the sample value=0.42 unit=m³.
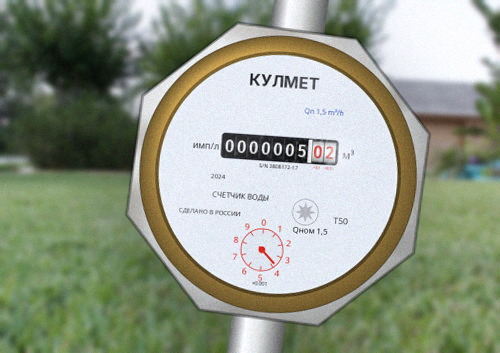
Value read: value=5.023 unit=m³
